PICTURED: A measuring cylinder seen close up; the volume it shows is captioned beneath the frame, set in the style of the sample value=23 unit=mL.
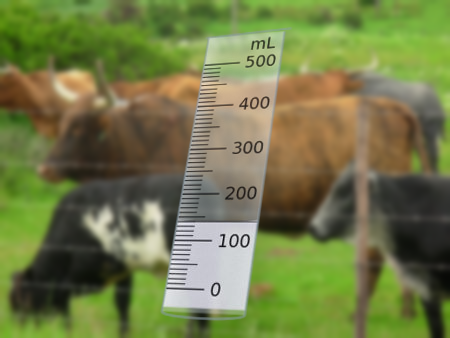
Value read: value=140 unit=mL
